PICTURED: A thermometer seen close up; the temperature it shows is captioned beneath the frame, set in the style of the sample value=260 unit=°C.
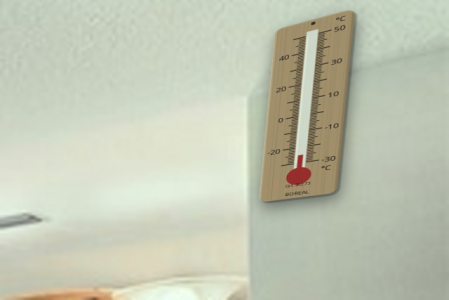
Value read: value=-25 unit=°C
